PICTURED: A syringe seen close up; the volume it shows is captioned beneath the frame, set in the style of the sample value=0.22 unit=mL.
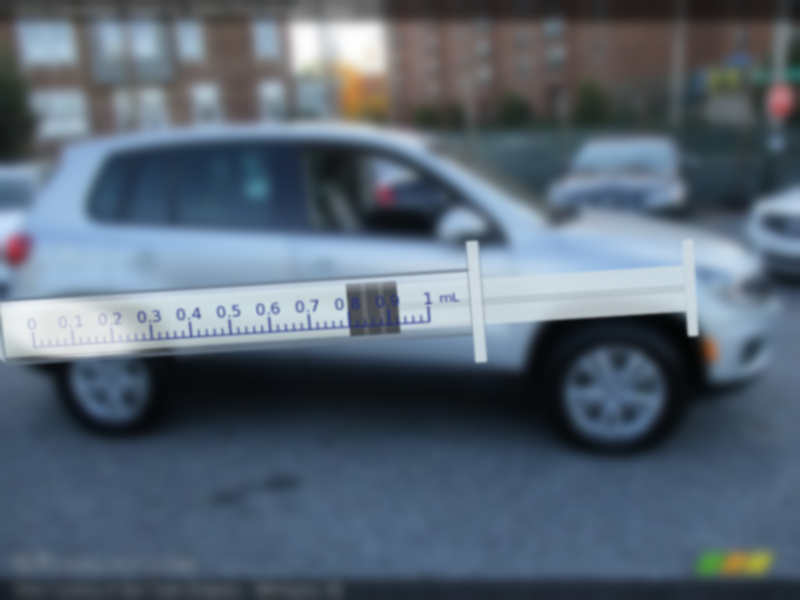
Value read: value=0.8 unit=mL
